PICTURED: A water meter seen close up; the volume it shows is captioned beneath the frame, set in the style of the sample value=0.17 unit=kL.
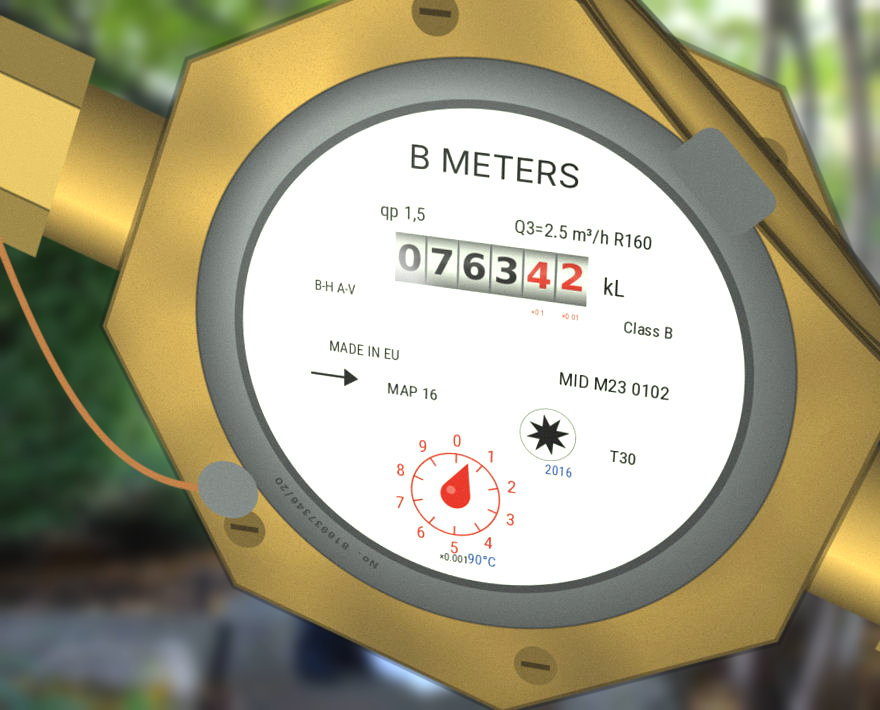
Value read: value=763.420 unit=kL
